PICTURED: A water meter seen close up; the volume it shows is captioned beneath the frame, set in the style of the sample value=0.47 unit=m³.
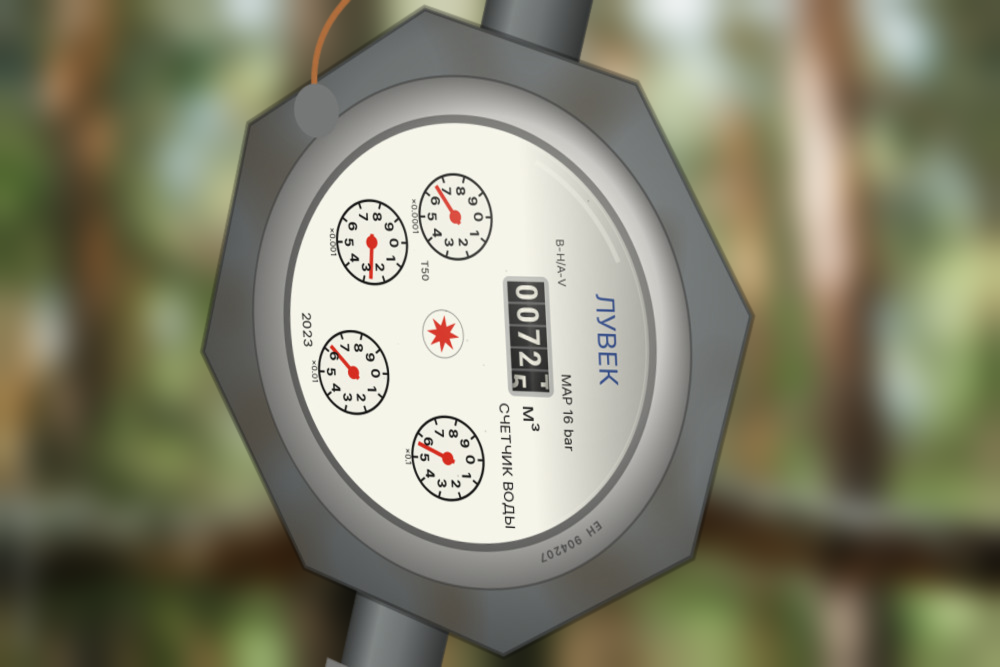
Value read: value=724.5626 unit=m³
